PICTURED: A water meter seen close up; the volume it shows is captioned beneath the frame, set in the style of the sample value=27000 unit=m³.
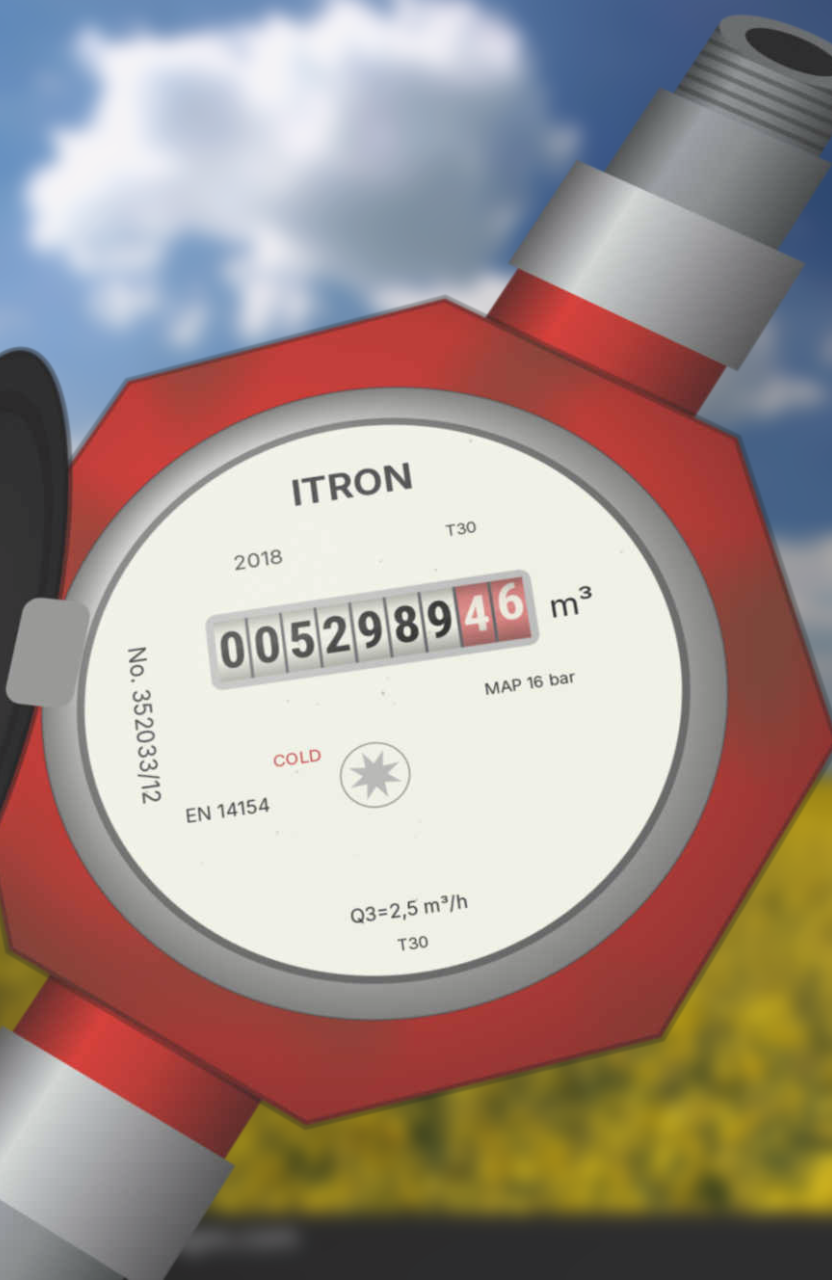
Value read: value=52989.46 unit=m³
